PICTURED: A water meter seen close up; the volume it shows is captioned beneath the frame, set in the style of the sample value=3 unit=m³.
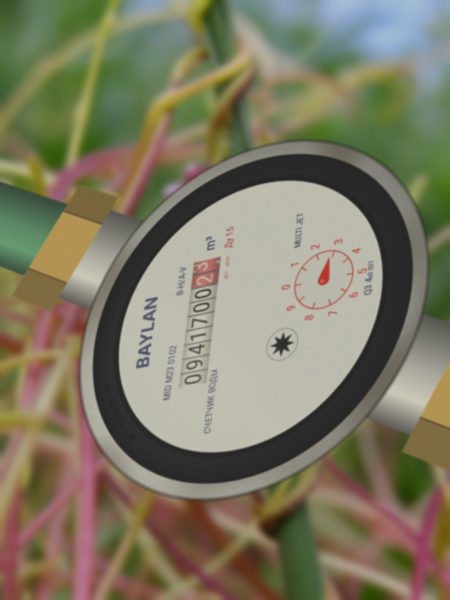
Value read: value=941700.232 unit=m³
